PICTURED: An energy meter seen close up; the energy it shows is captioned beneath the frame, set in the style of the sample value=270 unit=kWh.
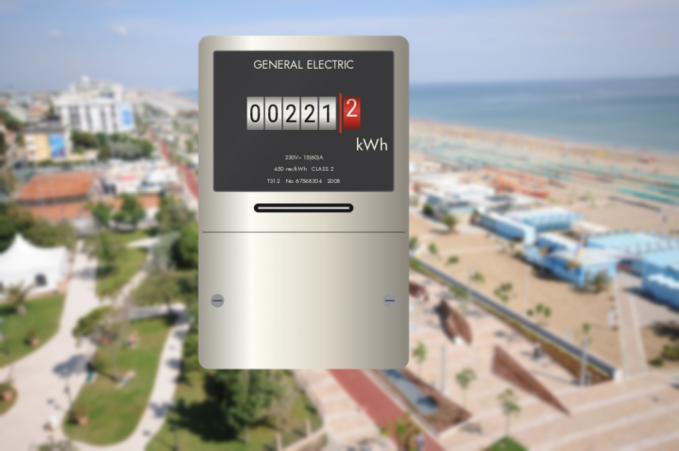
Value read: value=221.2 unit=kWh
